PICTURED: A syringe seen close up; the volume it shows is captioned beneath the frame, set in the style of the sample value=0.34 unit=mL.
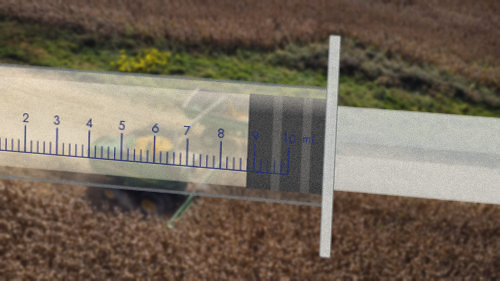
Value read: value=8.8 unit=mL
